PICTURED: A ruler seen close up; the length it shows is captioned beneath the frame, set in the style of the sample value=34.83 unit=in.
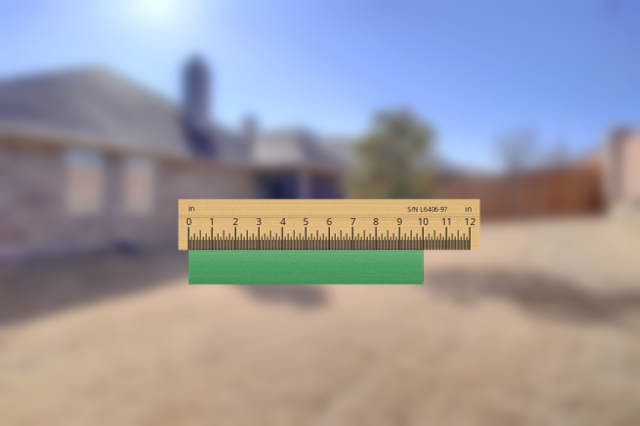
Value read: value=10 unit=in
